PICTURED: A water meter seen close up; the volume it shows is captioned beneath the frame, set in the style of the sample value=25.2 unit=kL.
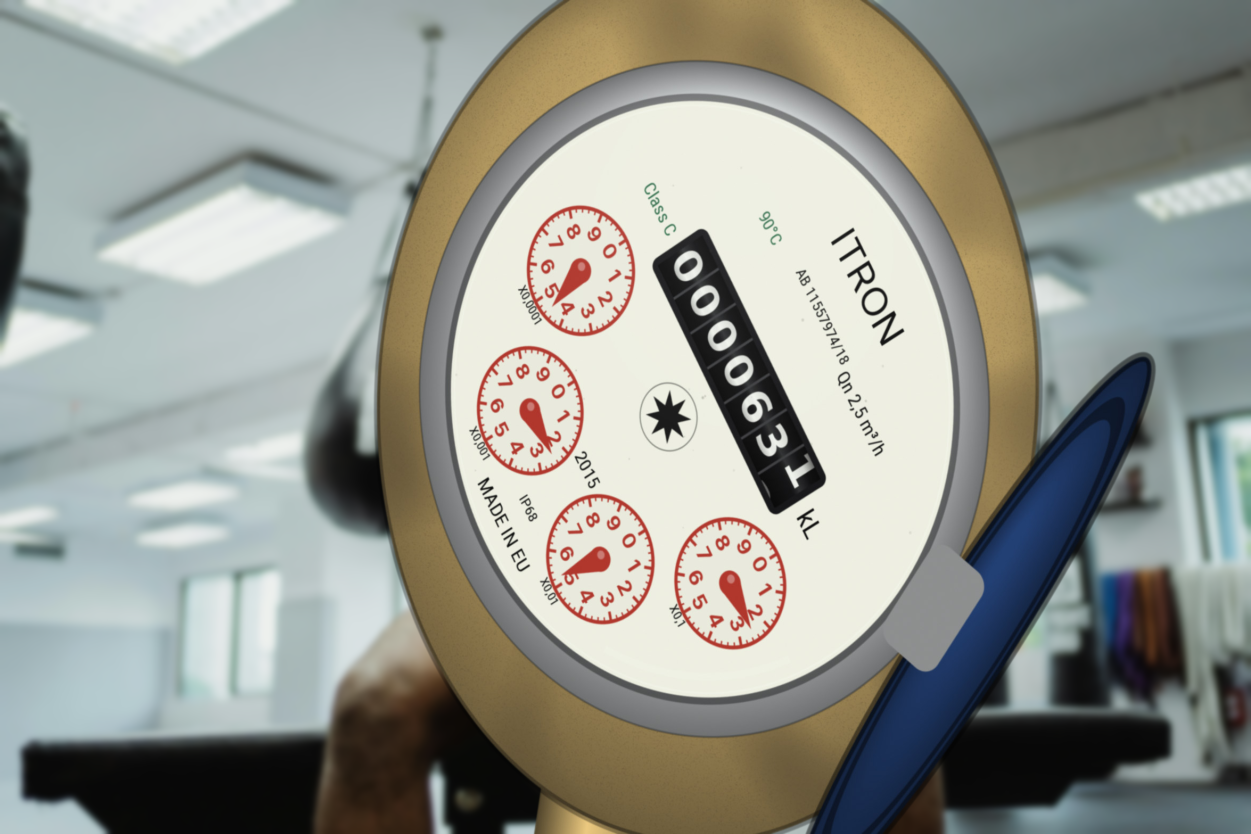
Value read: value=631.2524 unit=kL
